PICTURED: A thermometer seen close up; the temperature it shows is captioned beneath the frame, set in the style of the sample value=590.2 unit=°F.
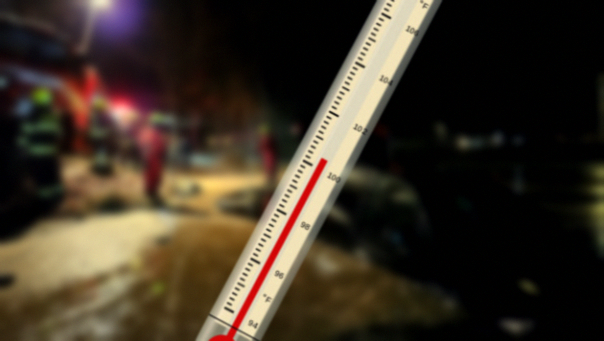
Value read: value=100.4 unit=°F
